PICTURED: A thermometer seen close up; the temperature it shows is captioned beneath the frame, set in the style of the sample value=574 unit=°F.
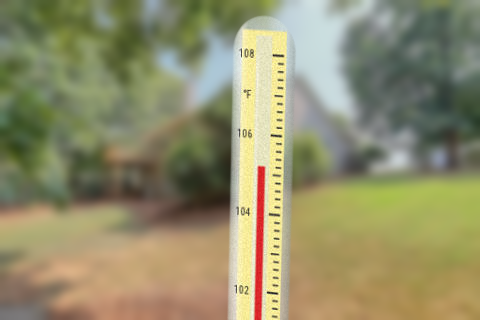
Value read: value=105.2 unit=°F
